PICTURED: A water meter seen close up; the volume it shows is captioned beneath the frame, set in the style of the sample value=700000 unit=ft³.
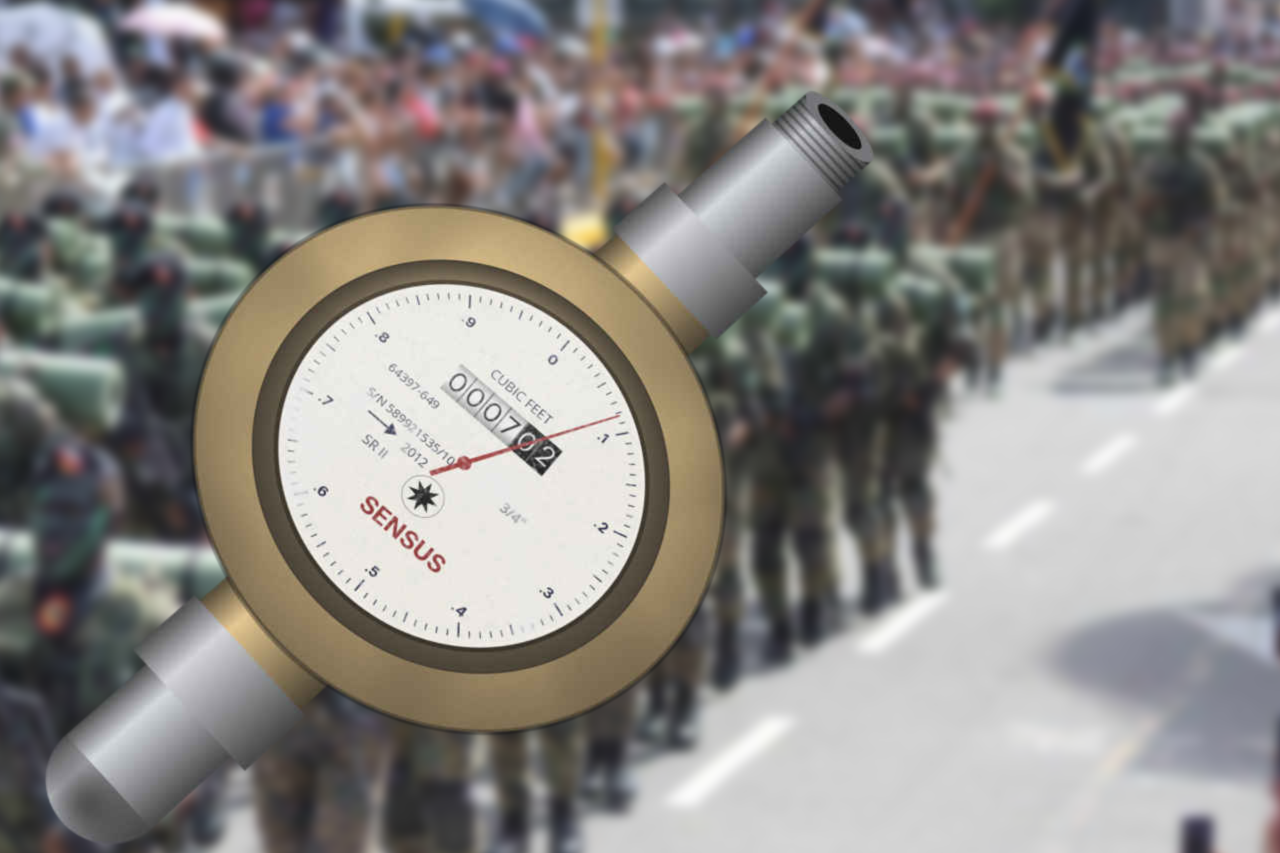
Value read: value=702.08 unit=ft³
